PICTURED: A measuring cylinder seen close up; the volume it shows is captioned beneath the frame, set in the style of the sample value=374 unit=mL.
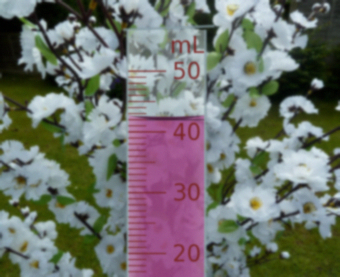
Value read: value=42 unit=mL
